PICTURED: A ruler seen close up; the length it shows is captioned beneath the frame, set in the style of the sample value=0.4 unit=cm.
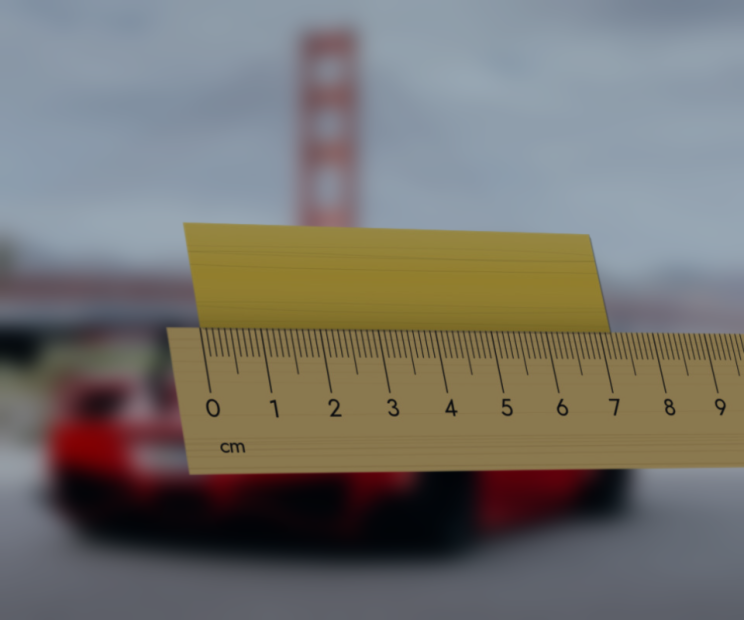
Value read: value=7.2 unit=cm
